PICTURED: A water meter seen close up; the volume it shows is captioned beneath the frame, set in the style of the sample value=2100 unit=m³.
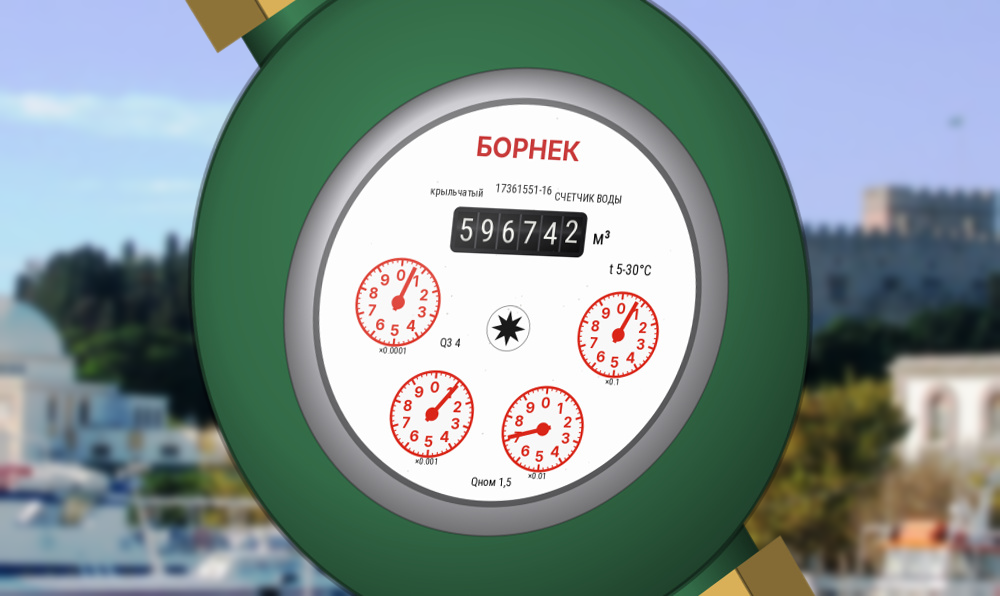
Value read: value=596742.0710 unit=m³
